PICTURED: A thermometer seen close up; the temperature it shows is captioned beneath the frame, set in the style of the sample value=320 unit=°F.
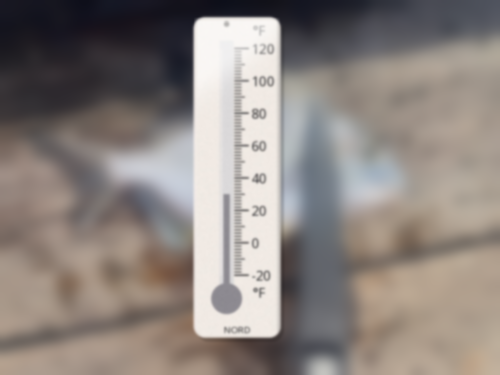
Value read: value=30 unit=°F
